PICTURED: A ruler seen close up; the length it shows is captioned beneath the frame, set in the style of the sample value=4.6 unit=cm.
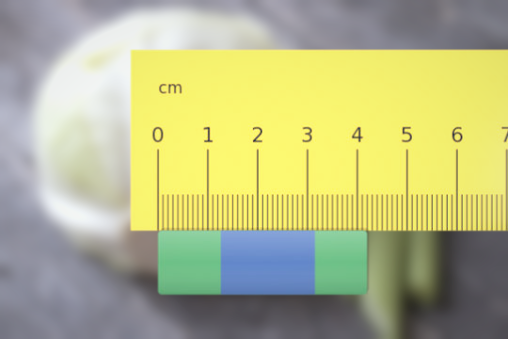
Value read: value=4.2 unit=cm
